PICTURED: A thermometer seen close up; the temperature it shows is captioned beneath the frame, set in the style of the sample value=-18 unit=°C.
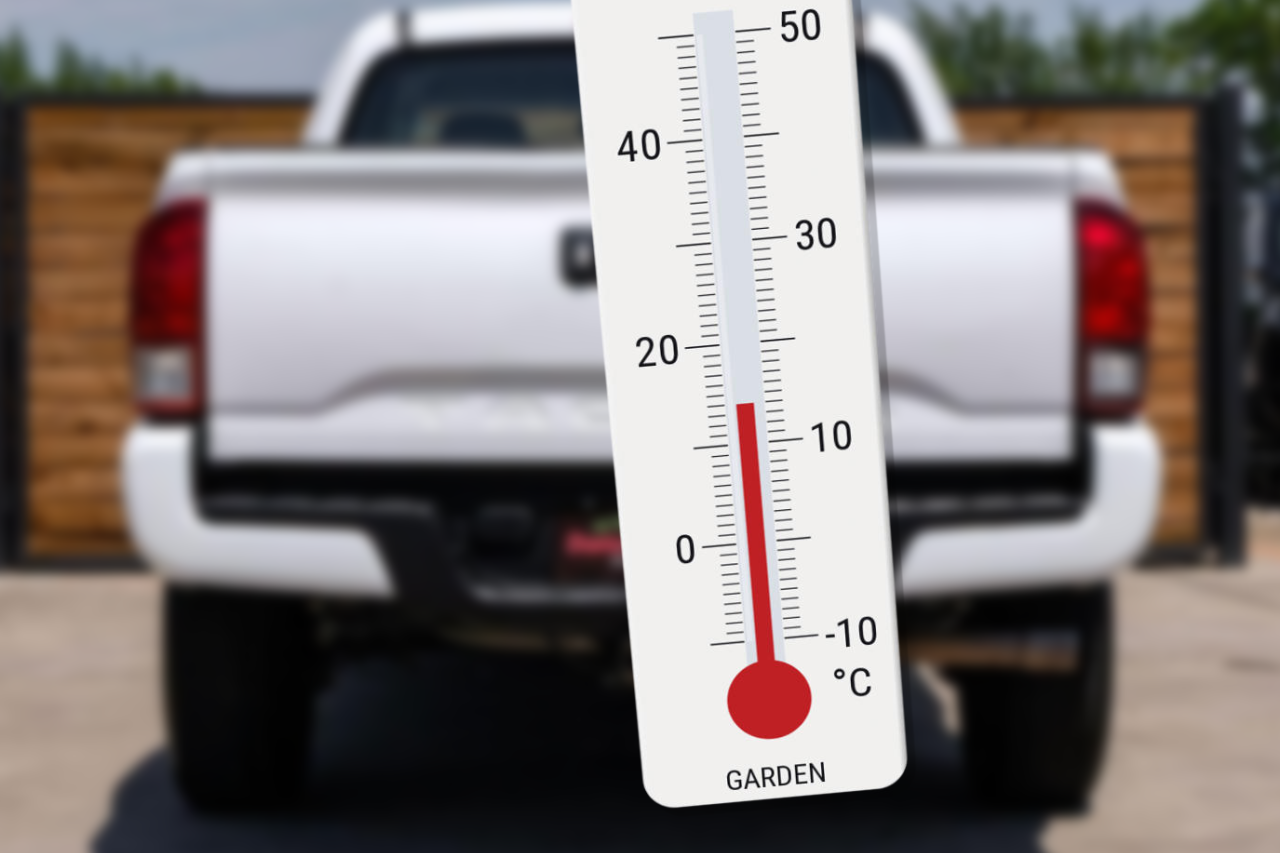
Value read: value=14 unit=°C
